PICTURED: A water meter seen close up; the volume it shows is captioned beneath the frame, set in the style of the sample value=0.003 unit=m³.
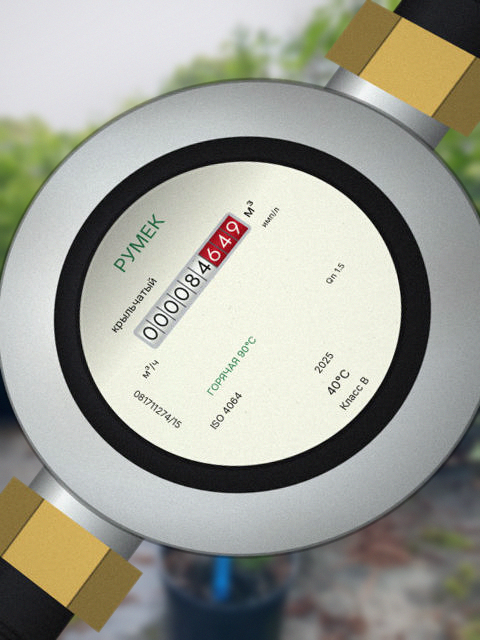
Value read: value=84.649 unit=m³
